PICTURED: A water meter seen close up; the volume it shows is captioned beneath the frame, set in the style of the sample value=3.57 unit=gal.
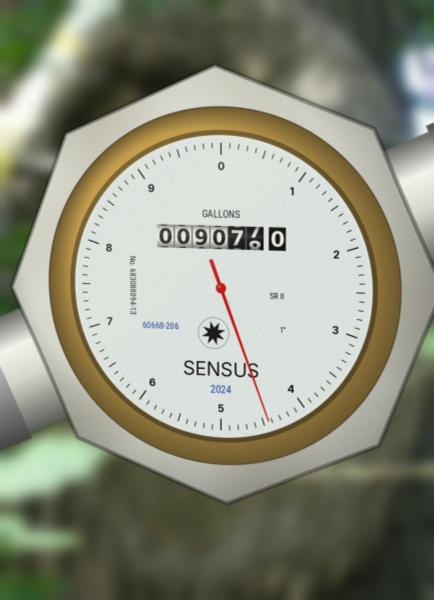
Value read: value=90774.4 unit=gal
